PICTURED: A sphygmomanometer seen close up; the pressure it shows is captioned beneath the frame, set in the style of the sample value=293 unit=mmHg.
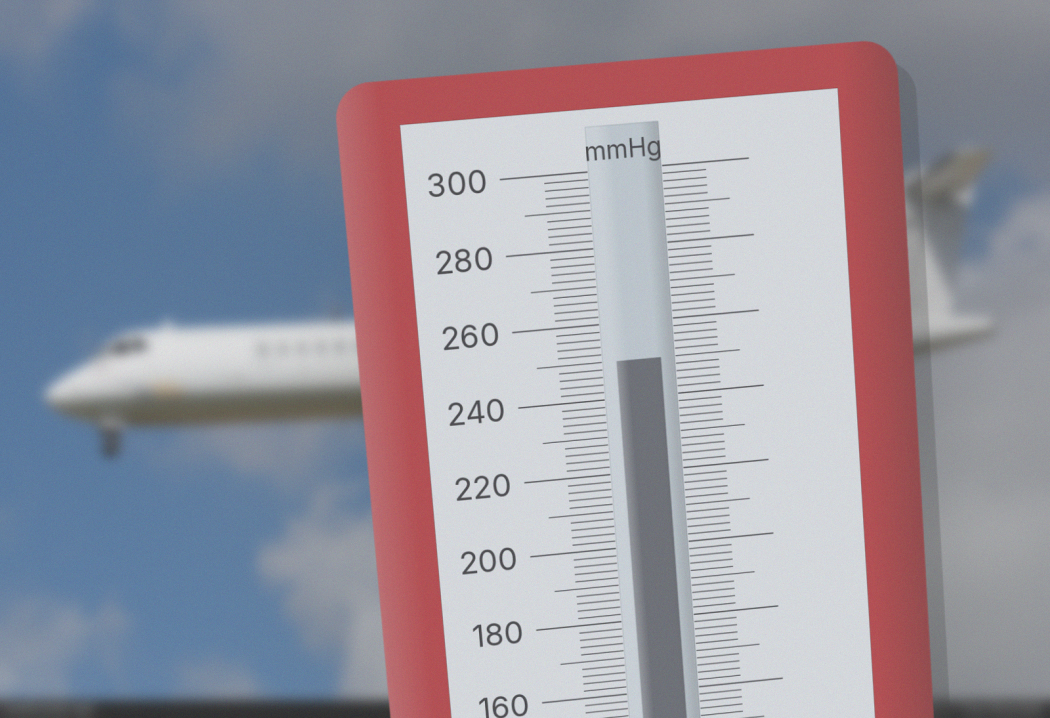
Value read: value=250 unit=mmHg
